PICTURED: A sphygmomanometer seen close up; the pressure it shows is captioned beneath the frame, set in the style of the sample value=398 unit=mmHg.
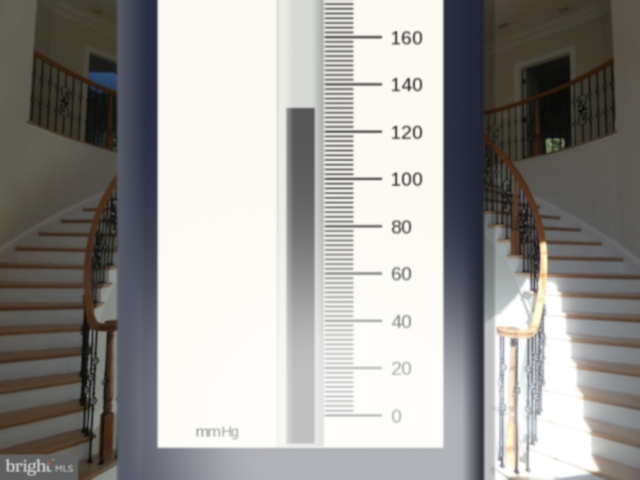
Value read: value=130 unit=mmHg
